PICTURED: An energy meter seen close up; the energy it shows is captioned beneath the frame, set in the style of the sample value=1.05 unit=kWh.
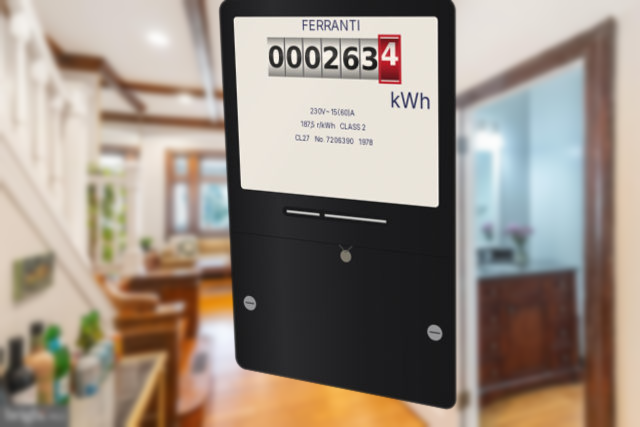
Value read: value=263.4 unit=kWh
